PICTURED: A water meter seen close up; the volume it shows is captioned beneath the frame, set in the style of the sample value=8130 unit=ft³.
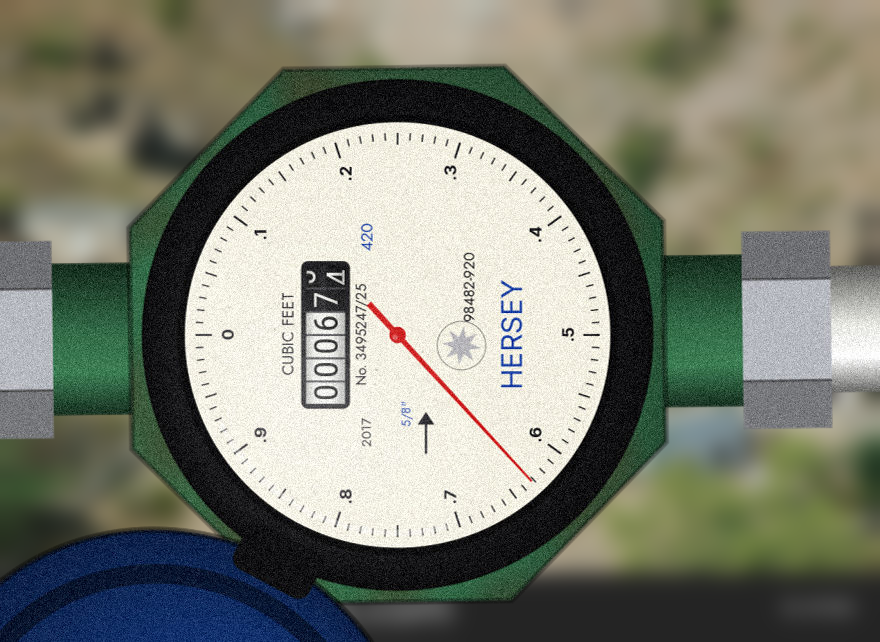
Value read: value=673.63 unit=ft³
